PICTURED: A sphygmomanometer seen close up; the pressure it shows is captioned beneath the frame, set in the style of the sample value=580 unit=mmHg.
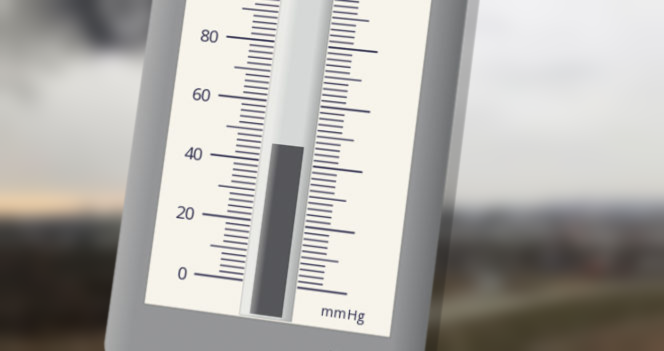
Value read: value=46 unit=mmHg
